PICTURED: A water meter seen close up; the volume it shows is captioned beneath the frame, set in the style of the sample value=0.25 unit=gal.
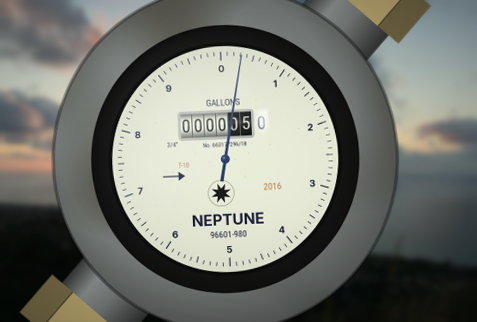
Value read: value=50.3 unit=gal
